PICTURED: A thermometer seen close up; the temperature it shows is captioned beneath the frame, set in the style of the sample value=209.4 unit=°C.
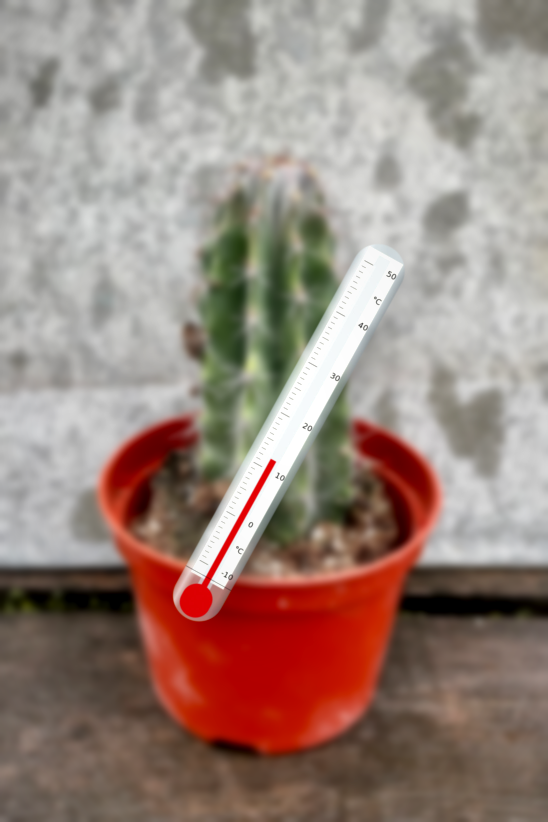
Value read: value=12 unit=°C
